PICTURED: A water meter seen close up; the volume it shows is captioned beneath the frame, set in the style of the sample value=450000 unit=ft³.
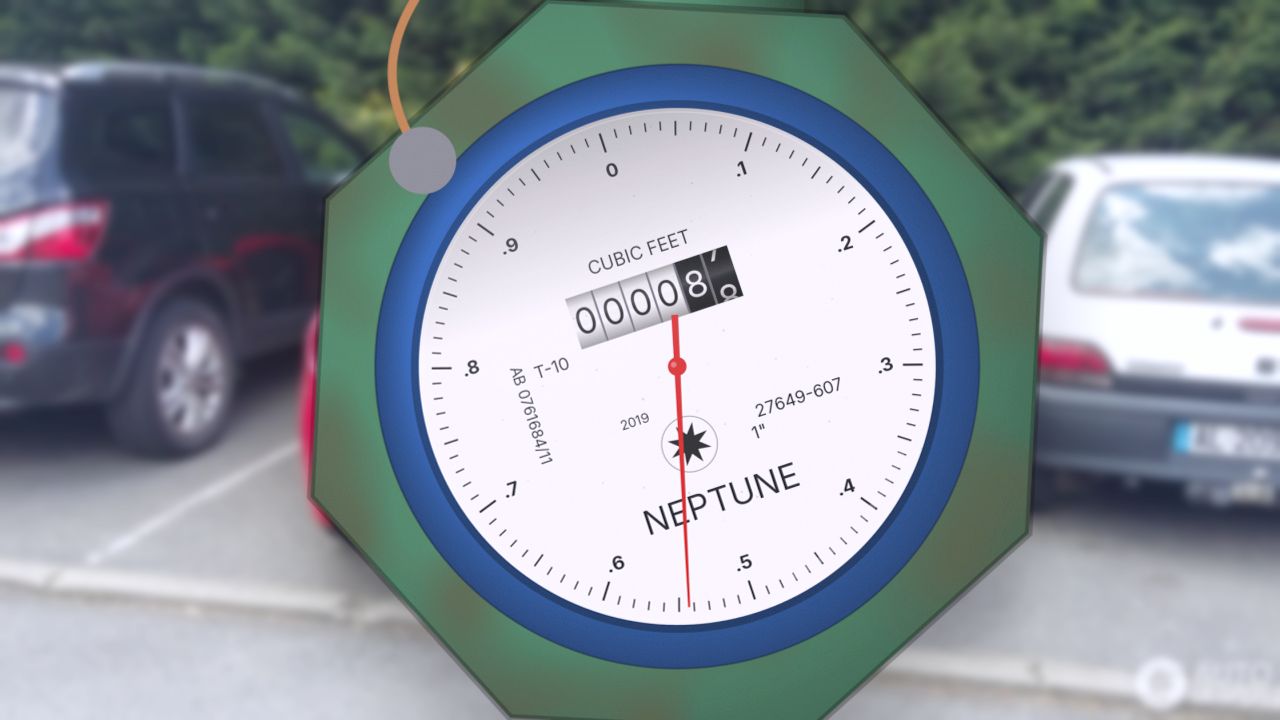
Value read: value=87.54 unit=ft³
